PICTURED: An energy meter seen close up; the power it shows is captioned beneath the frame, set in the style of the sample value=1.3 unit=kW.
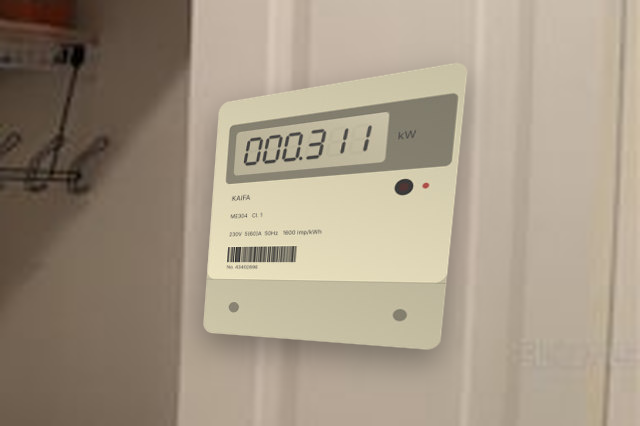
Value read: value=0.311 unit=kW
